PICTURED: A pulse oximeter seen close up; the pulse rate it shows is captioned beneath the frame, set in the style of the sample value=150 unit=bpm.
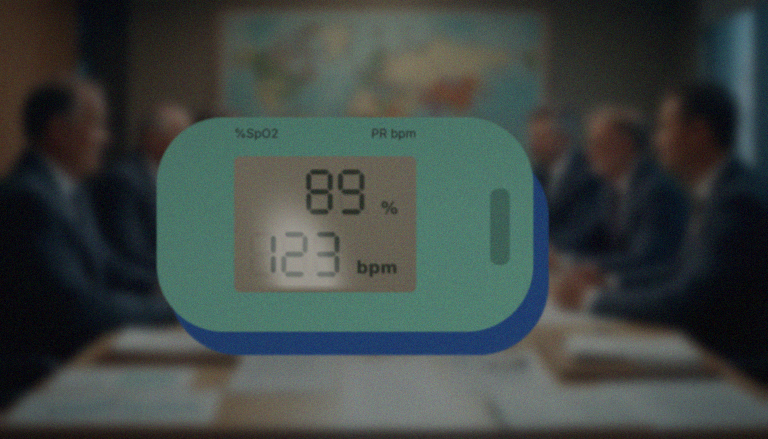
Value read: value=123 unit=bpm
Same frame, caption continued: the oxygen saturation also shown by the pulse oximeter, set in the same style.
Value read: value=89 unit=%
